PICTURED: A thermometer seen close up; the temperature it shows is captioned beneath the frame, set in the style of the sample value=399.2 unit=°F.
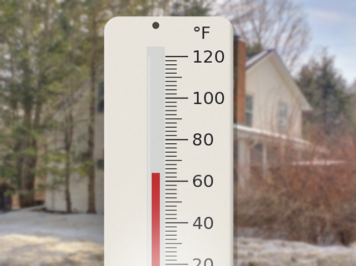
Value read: value=64 unit=°F
